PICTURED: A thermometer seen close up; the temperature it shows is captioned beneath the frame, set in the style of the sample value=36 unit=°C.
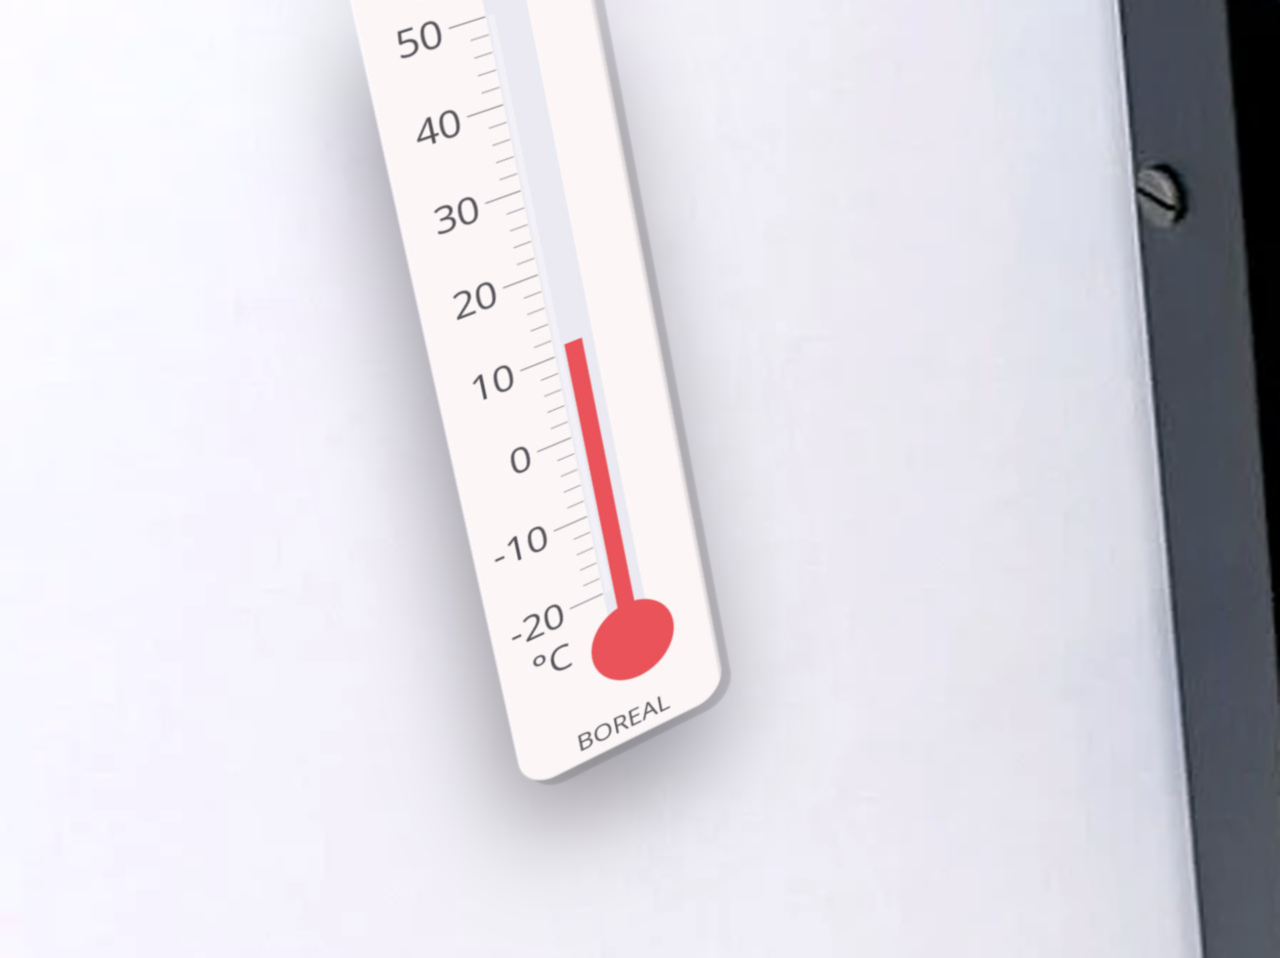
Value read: value=11 unit=°C
